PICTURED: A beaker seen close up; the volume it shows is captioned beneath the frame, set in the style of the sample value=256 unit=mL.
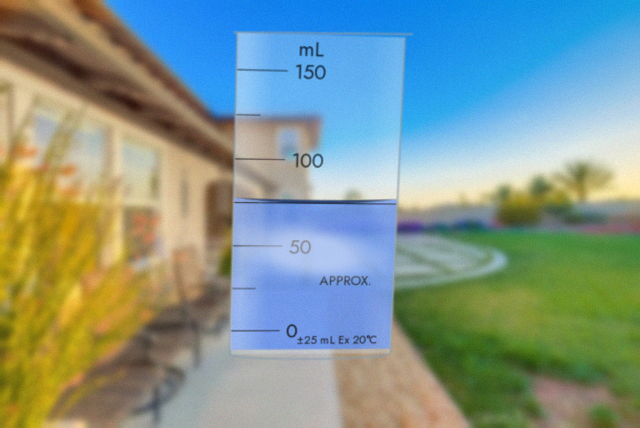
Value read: value=75 unit=mL
